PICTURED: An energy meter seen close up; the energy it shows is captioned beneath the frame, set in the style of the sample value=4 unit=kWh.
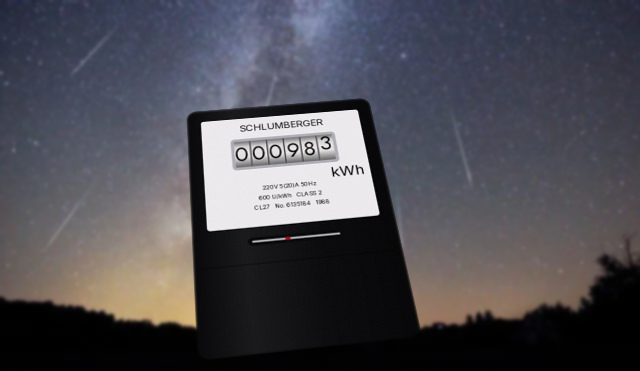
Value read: value=983 unit=kWh
